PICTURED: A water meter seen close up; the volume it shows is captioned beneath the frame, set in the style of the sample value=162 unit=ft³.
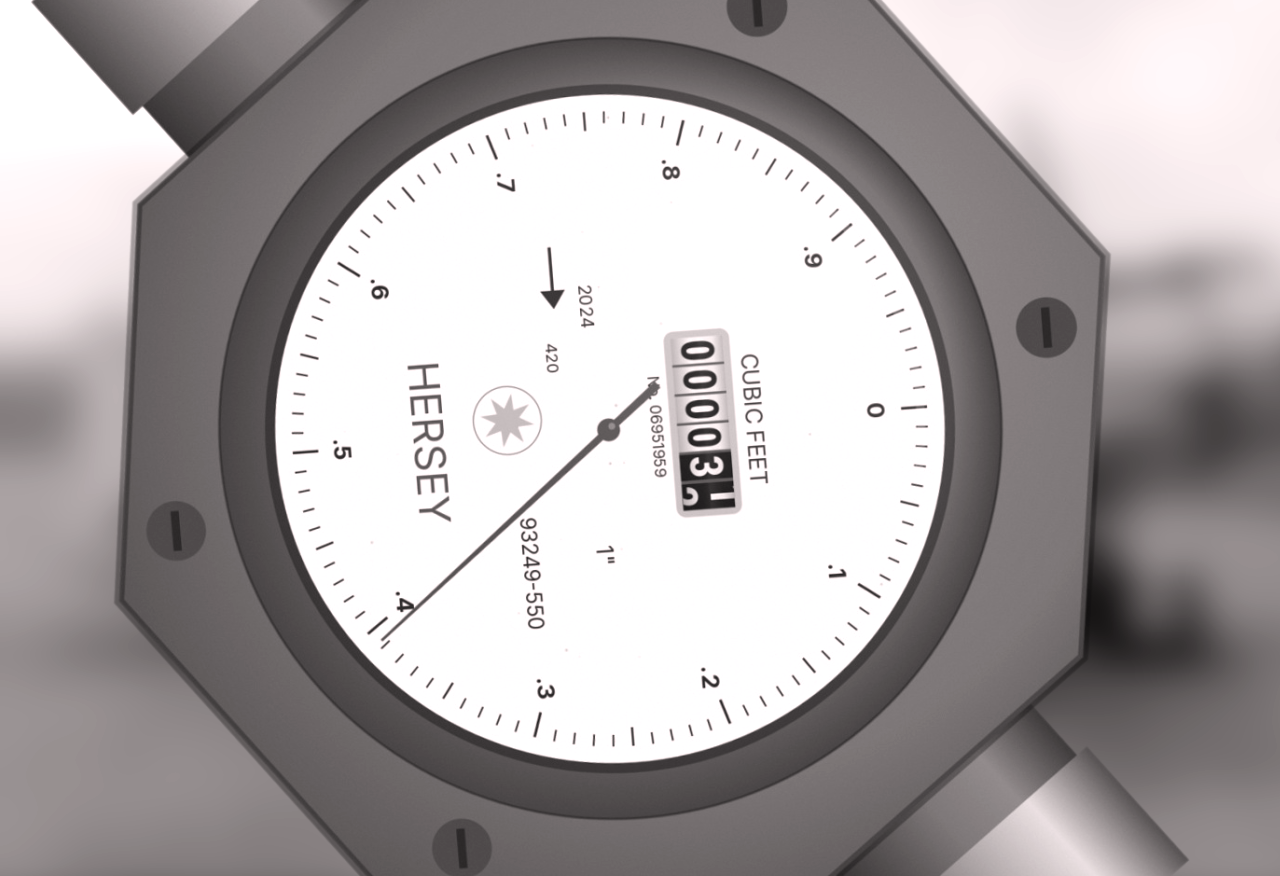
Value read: value=31.39 unit=ft³
